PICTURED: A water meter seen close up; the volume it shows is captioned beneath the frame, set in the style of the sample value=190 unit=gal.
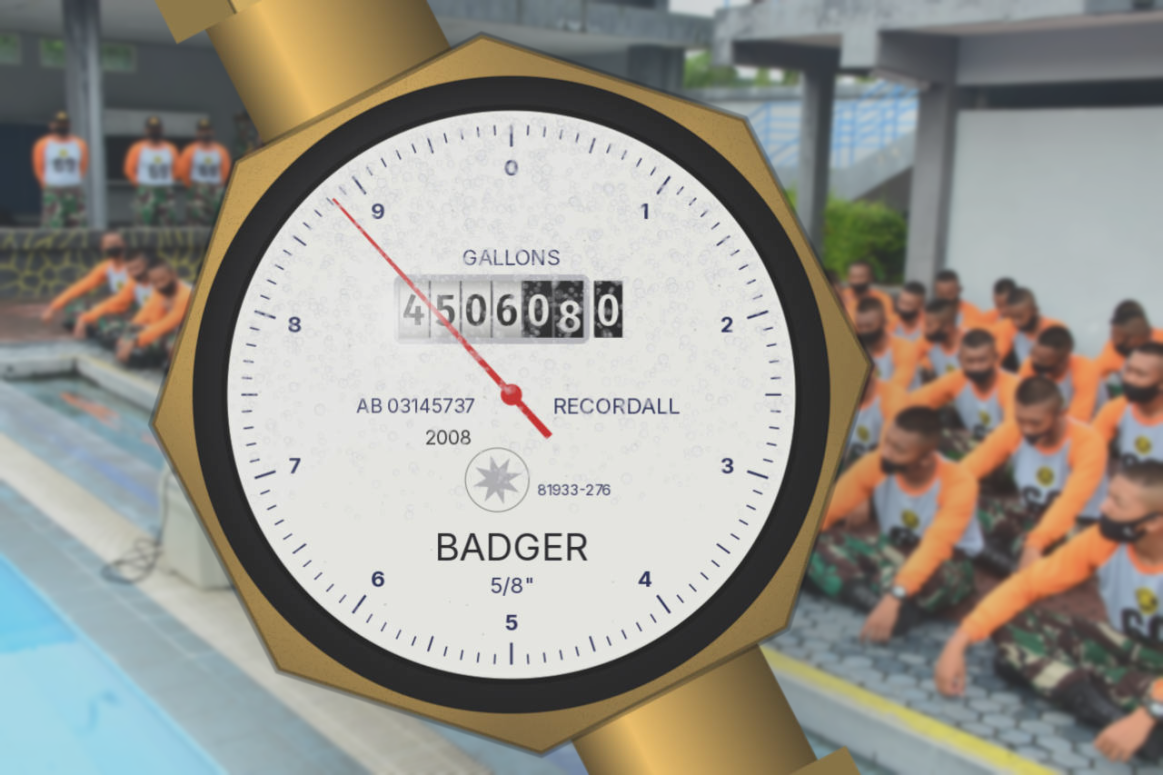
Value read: value=4506078.8 unit=gal
